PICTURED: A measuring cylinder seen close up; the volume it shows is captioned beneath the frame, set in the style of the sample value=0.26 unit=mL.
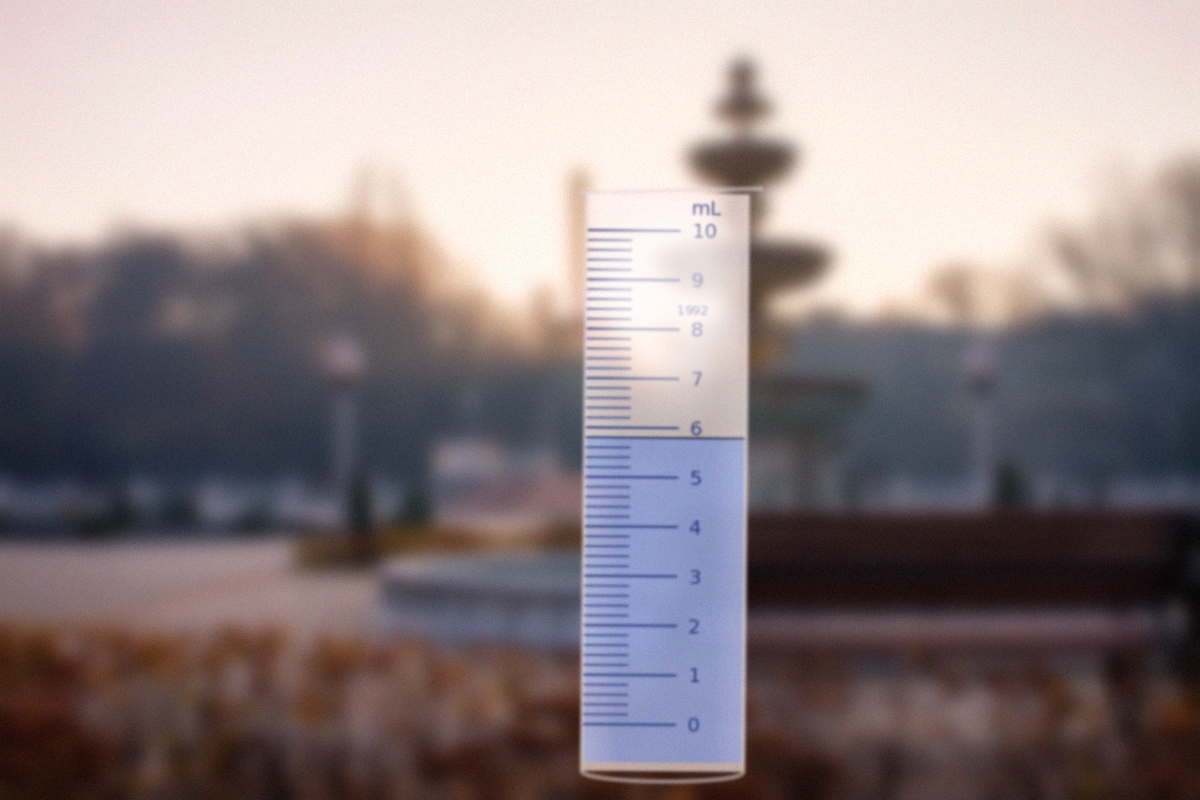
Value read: value=5.8 unit=mL
